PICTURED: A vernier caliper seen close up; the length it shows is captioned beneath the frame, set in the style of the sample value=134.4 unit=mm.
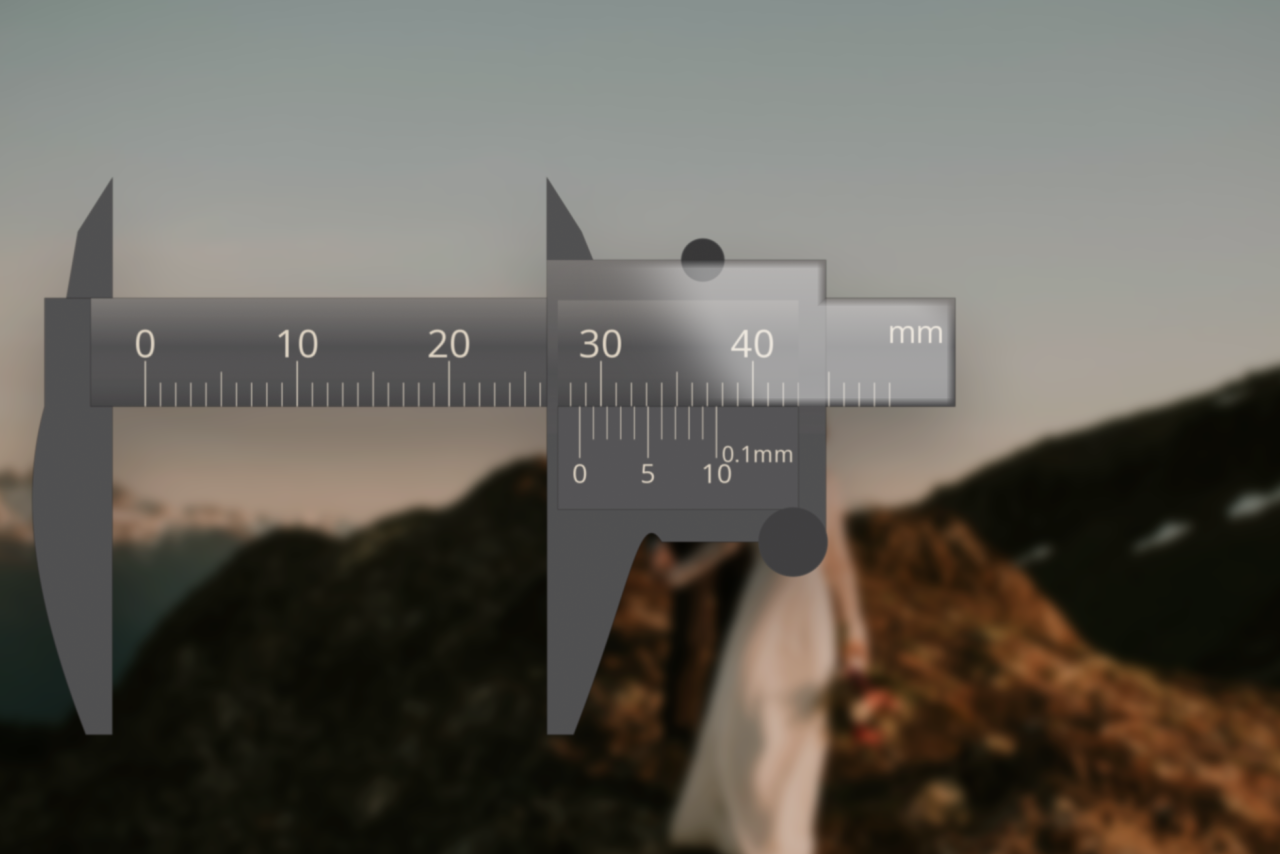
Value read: value=28.6 unit=mm
